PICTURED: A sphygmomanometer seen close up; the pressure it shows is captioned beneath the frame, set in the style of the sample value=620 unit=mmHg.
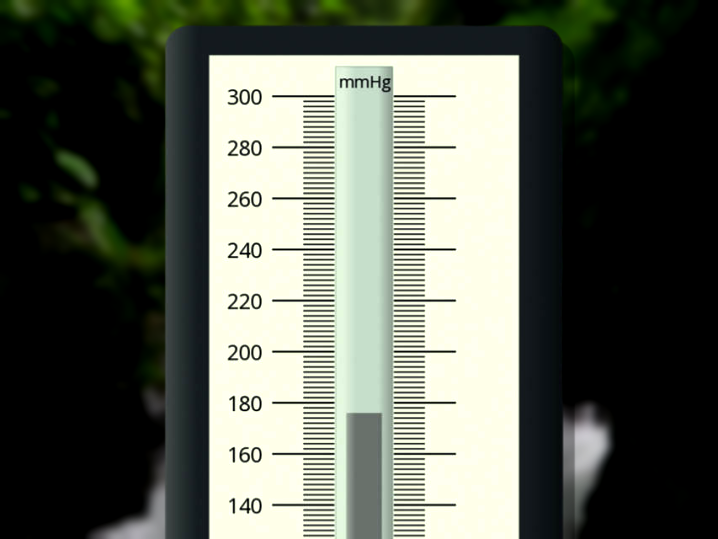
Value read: value=176 unit=mmHg
